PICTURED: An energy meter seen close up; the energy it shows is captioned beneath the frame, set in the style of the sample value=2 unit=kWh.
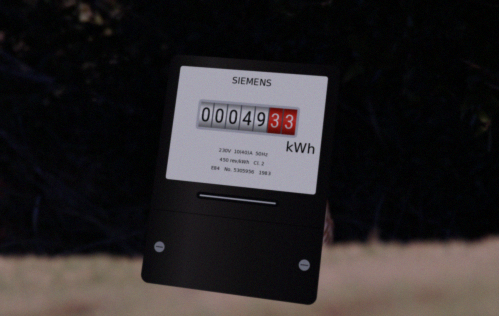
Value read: value=49.33 unit=kWh
